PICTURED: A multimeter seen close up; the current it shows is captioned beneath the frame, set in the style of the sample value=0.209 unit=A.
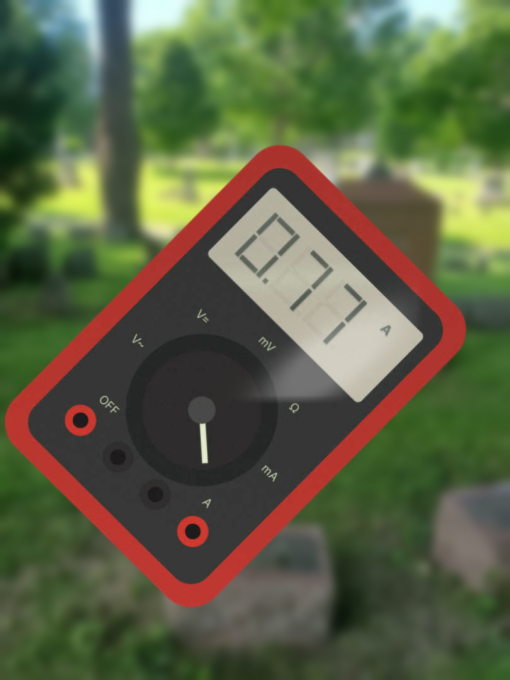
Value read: value=0.77 unit=A
